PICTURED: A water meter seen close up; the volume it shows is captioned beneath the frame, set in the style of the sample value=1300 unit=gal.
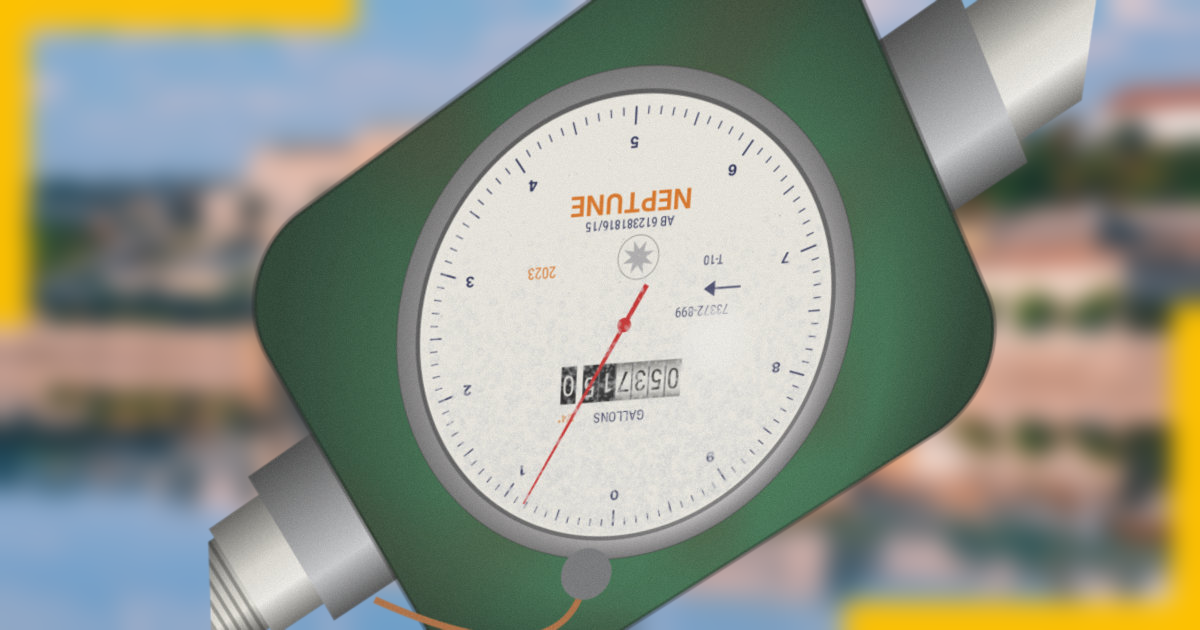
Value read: value=537150.8 unit=gal
